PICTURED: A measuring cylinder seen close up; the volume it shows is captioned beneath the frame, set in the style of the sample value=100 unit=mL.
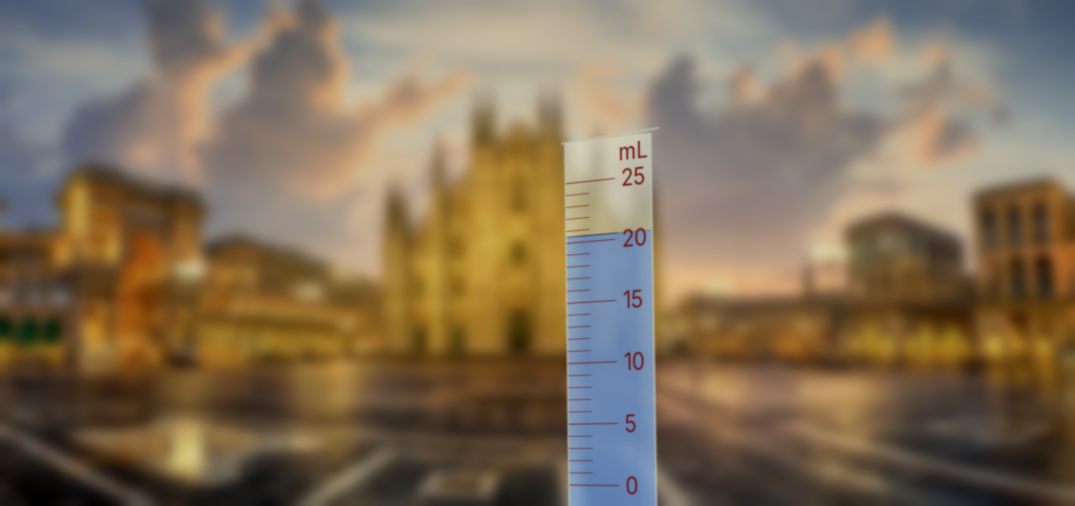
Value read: value=20.5 unit=mL
